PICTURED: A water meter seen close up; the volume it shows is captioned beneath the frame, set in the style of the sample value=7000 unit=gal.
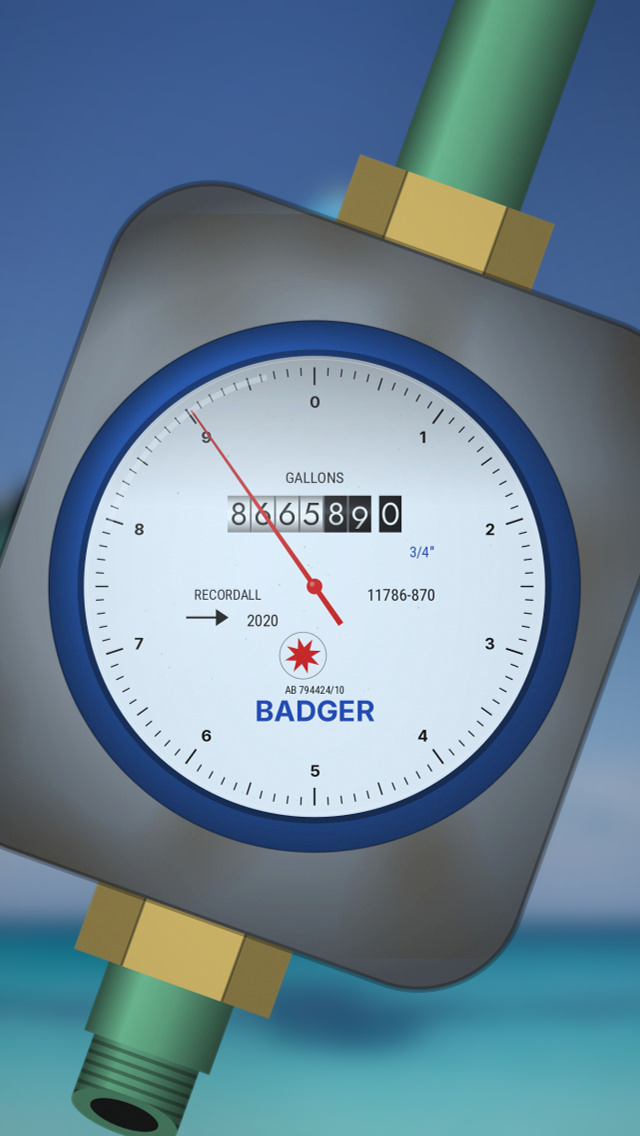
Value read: value=8665889.0 unit=gal
